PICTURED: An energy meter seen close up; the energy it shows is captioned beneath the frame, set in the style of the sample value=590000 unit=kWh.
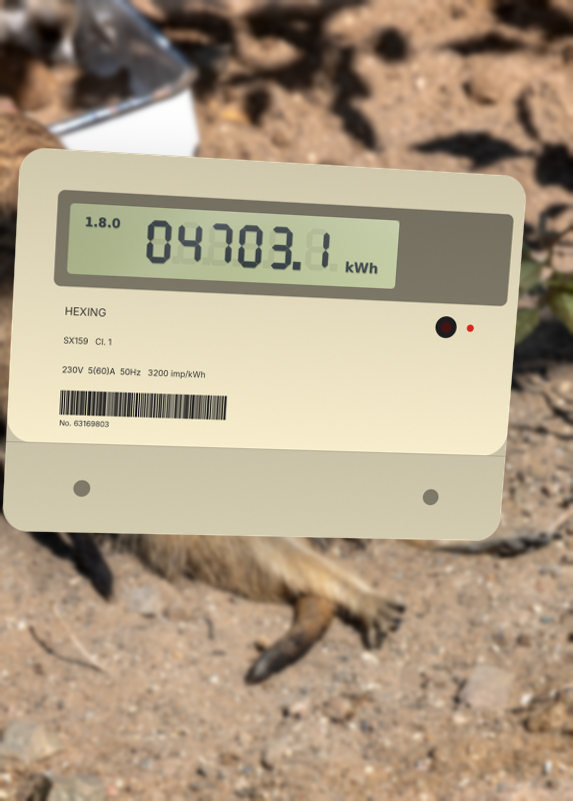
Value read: value=4703.1 unit=kWh
